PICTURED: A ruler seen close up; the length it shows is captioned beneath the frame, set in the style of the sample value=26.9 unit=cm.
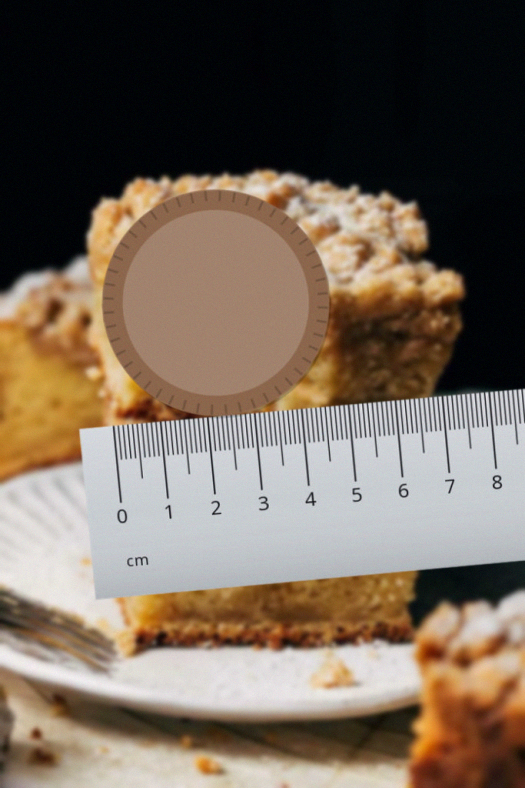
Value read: value=4.8 unit=cm
